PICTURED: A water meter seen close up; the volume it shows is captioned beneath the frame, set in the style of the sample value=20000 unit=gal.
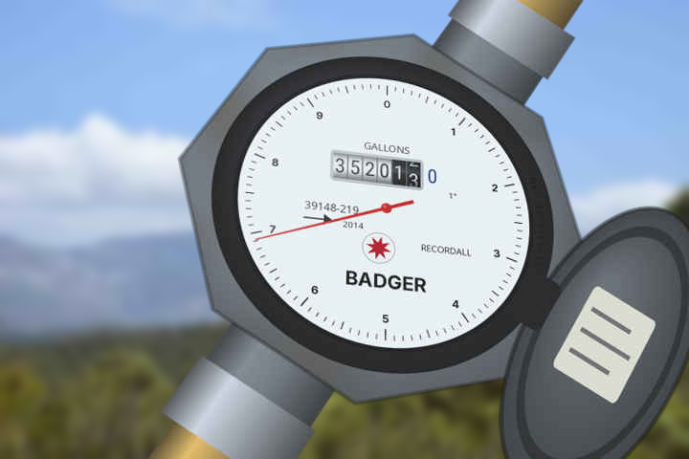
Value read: value=3520126.9 unit=gal
